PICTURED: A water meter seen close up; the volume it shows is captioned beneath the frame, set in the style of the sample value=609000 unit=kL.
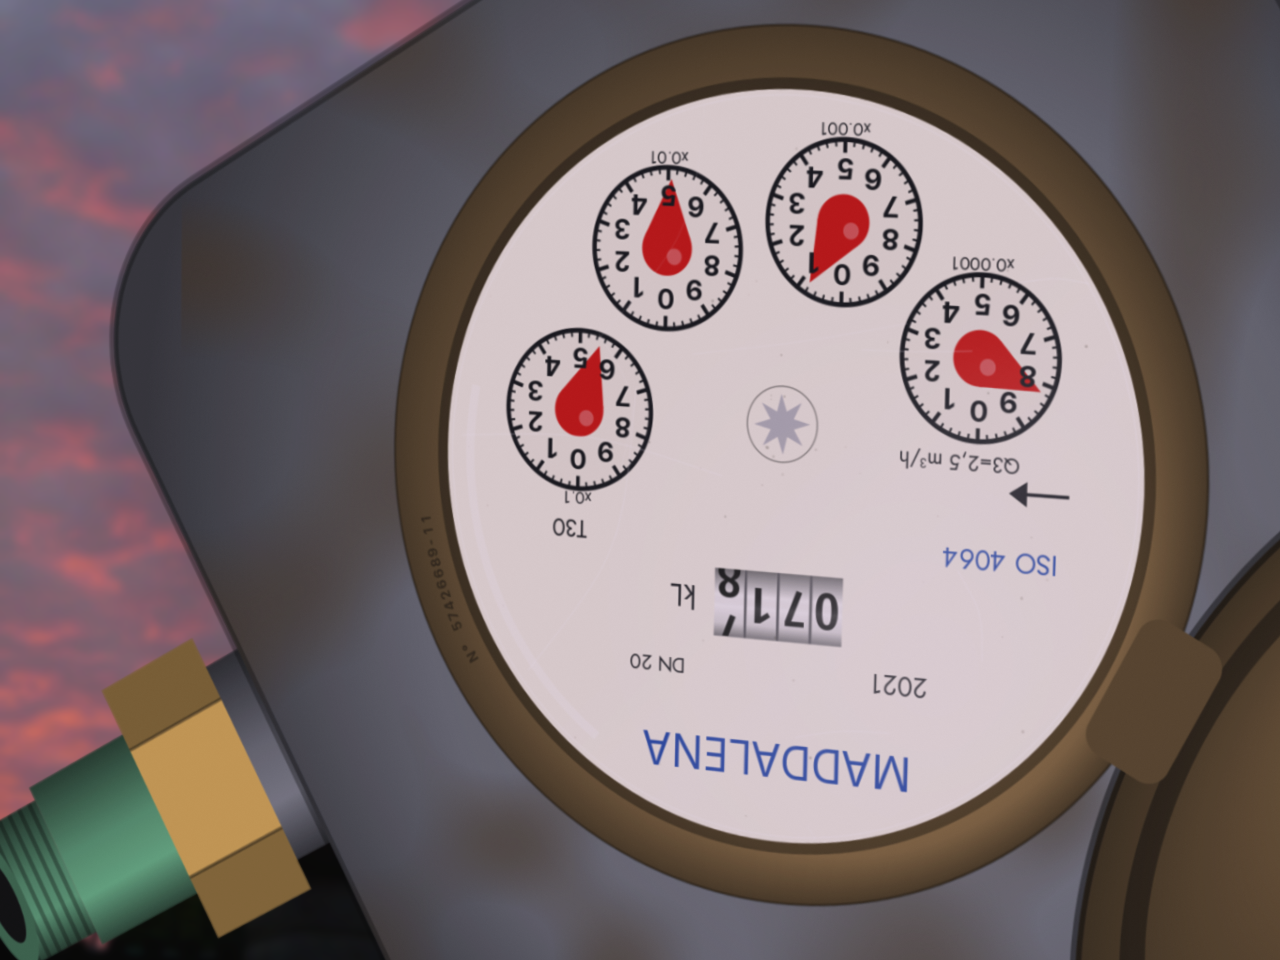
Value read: value=717.5508 unit=kL
